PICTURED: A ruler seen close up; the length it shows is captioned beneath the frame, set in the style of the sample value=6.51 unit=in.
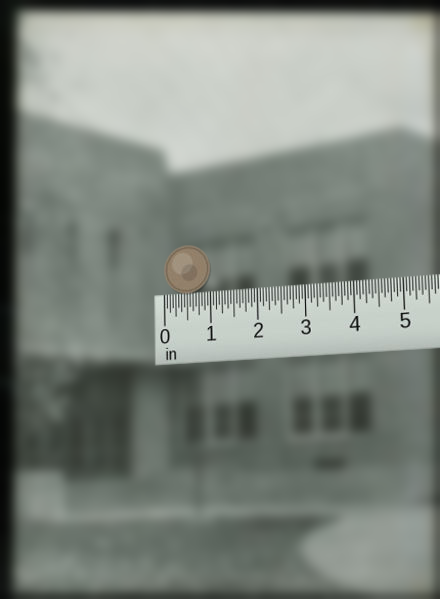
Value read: value=1 unit=in
